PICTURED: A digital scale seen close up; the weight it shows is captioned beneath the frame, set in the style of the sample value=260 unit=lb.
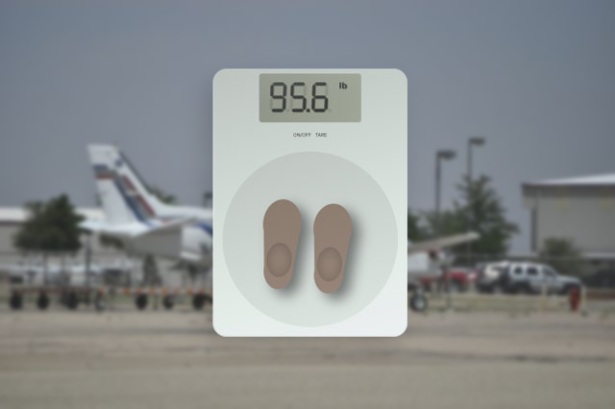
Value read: value=95.6 unit=lb
